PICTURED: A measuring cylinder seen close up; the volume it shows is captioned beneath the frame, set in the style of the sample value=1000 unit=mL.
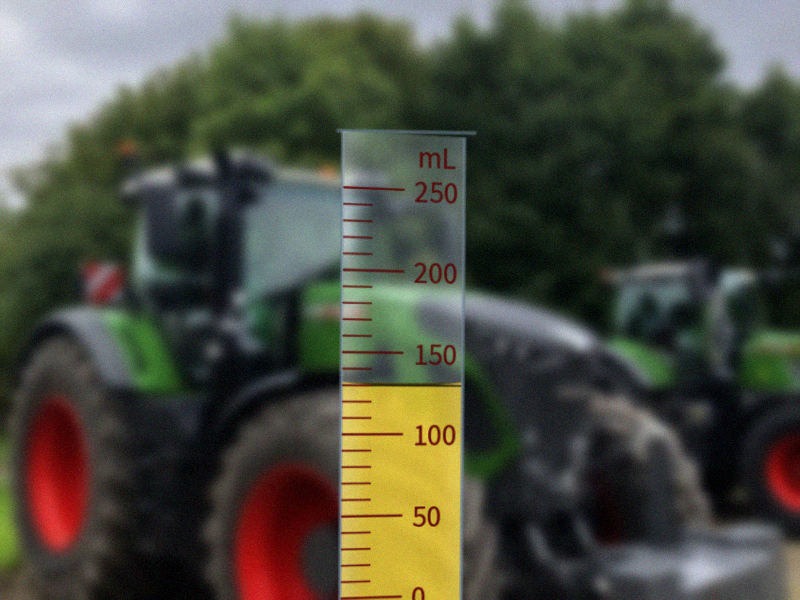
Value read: value=130 unit=mL
